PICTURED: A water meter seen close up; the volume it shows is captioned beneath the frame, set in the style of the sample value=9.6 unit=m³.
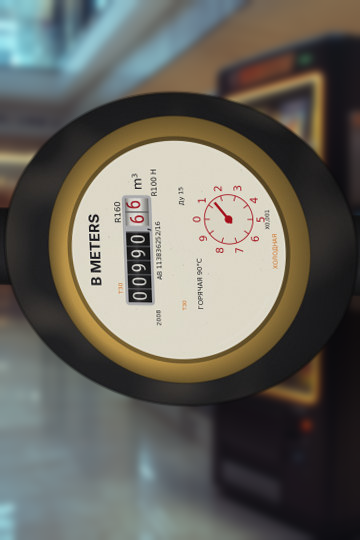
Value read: value=990.661 unit=m³
